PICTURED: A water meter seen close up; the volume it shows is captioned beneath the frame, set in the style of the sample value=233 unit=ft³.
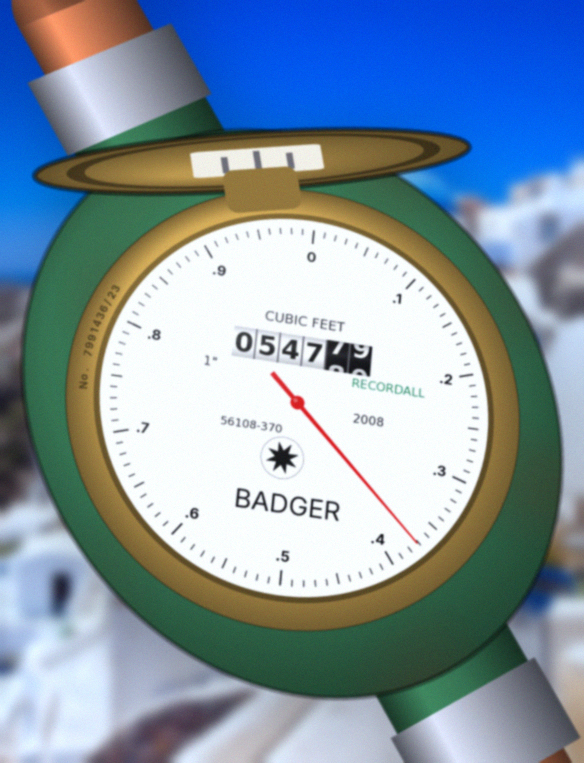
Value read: value=54779.37 unit=ft³
